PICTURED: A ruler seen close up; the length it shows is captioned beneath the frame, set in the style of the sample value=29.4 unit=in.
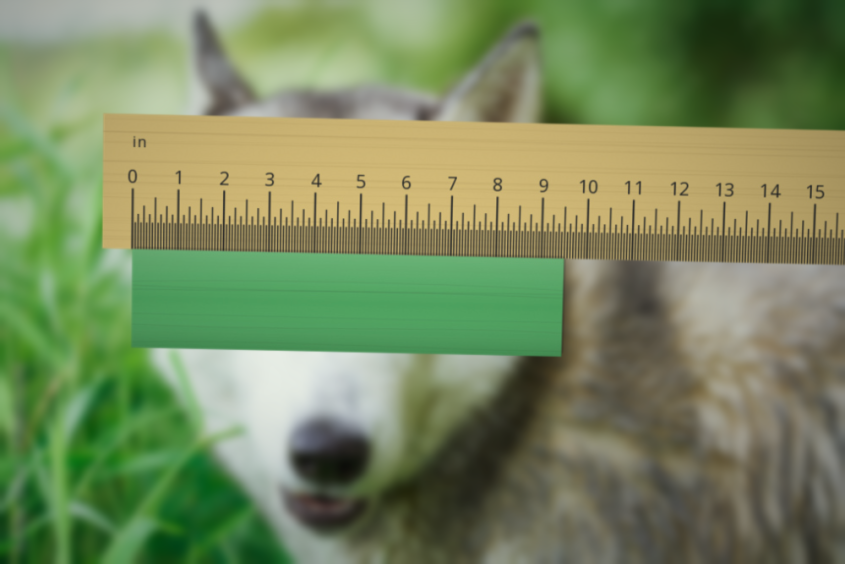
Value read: value=9.5 unit=in
